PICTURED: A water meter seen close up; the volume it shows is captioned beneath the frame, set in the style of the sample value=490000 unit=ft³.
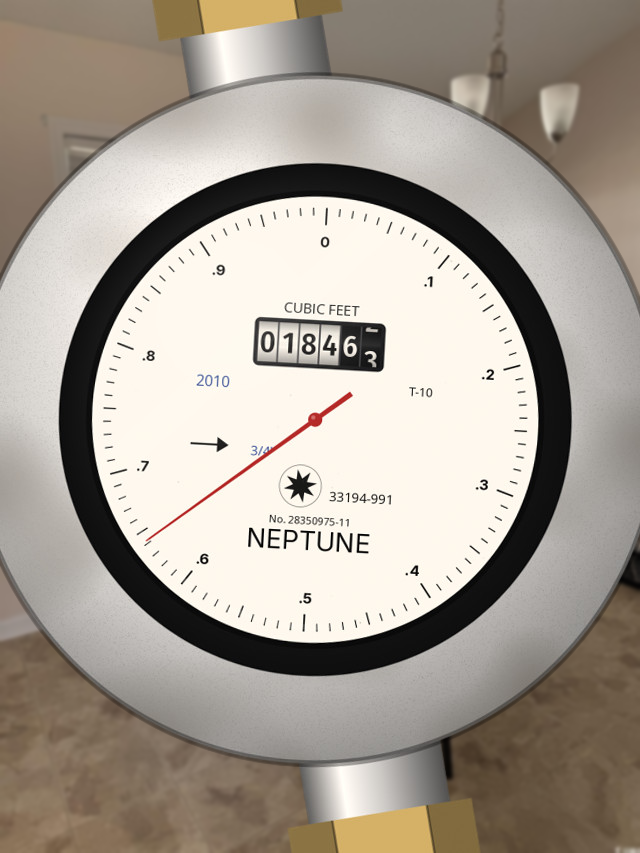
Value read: value=18462.64 unit=ft³
